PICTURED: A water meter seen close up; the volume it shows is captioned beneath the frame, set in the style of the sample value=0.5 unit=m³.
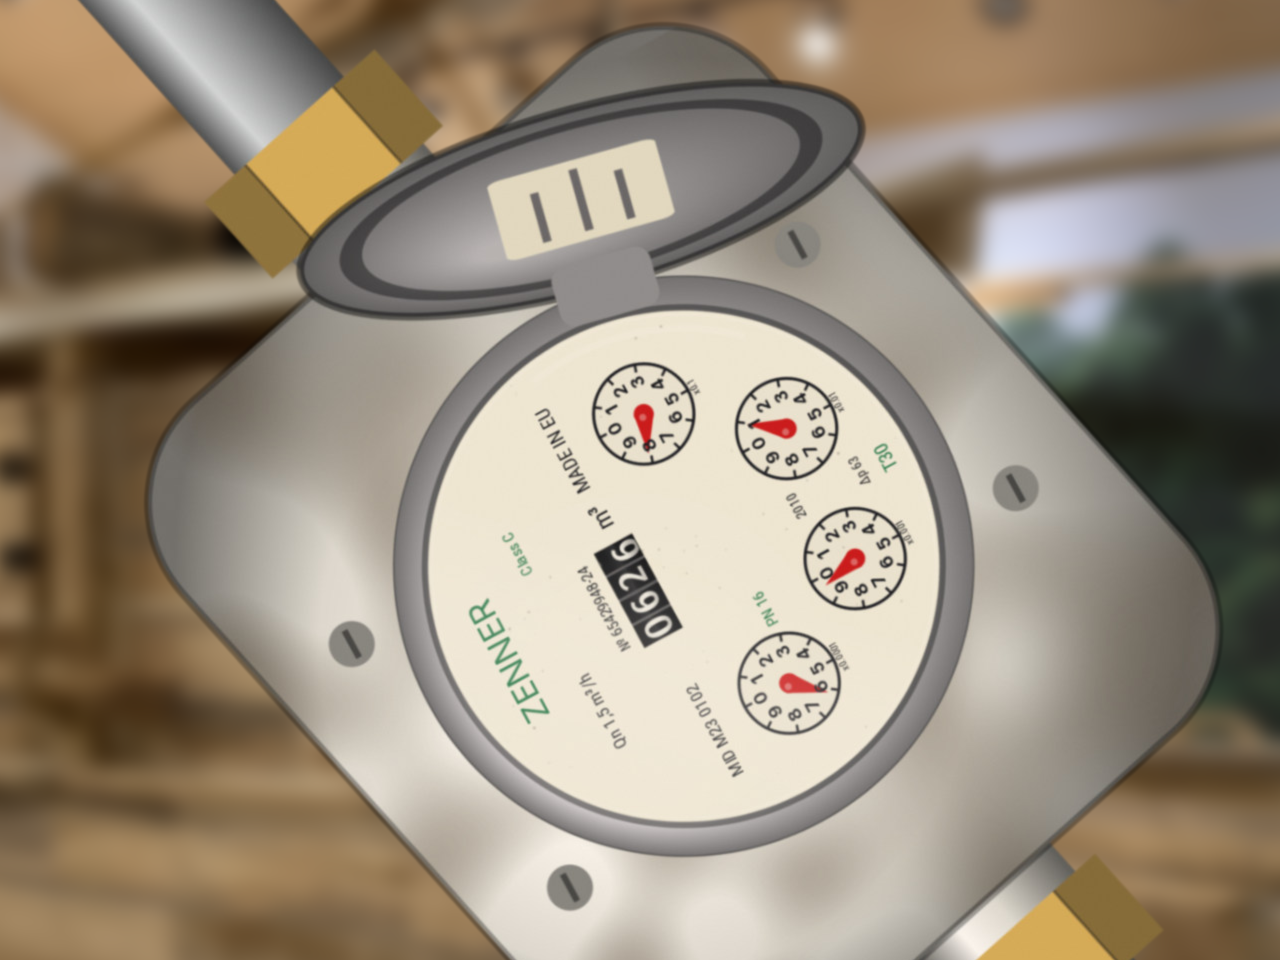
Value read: value=625.8096 unit=m³
